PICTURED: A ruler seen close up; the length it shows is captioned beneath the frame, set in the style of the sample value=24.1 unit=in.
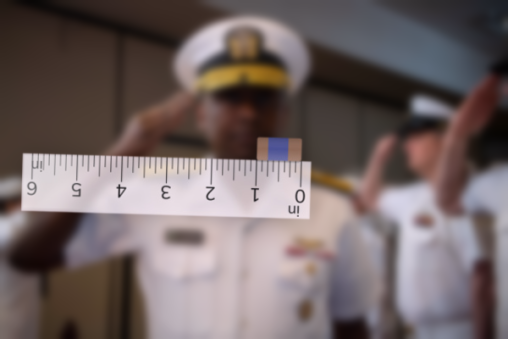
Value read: value=1 unit=in
